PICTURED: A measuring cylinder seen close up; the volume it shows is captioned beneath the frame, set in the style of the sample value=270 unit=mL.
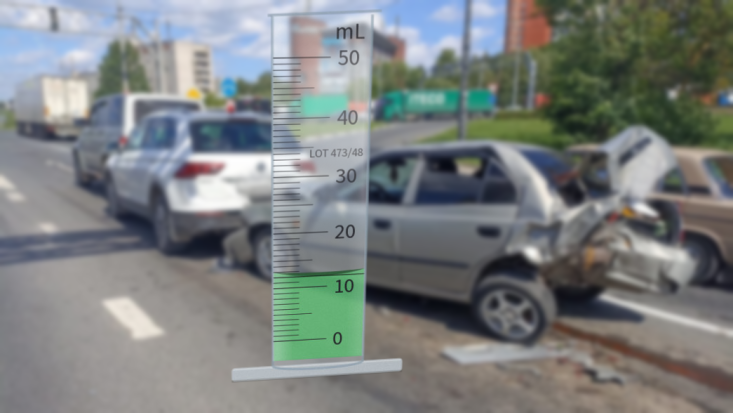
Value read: value=12 unit=mL
